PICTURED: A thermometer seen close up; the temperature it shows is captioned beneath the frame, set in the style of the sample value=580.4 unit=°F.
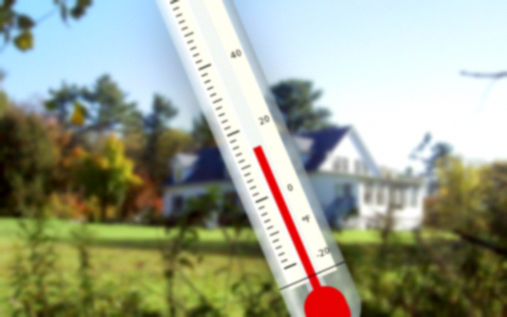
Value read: value=14 unit=°F
